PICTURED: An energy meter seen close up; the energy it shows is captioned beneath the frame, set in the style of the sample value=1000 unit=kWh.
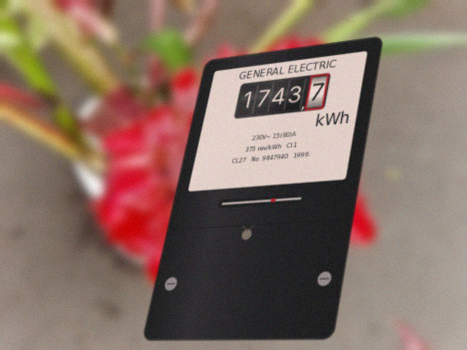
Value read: value=1743.7 unit=kWh
